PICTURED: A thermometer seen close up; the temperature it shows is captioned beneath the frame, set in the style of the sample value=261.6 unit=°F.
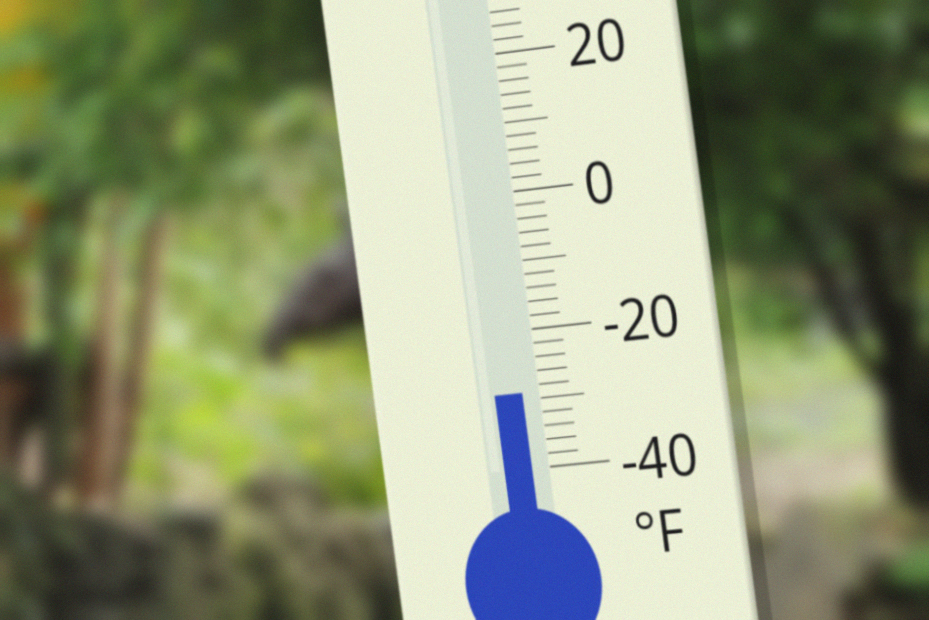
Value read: value=-29 unit=°F
